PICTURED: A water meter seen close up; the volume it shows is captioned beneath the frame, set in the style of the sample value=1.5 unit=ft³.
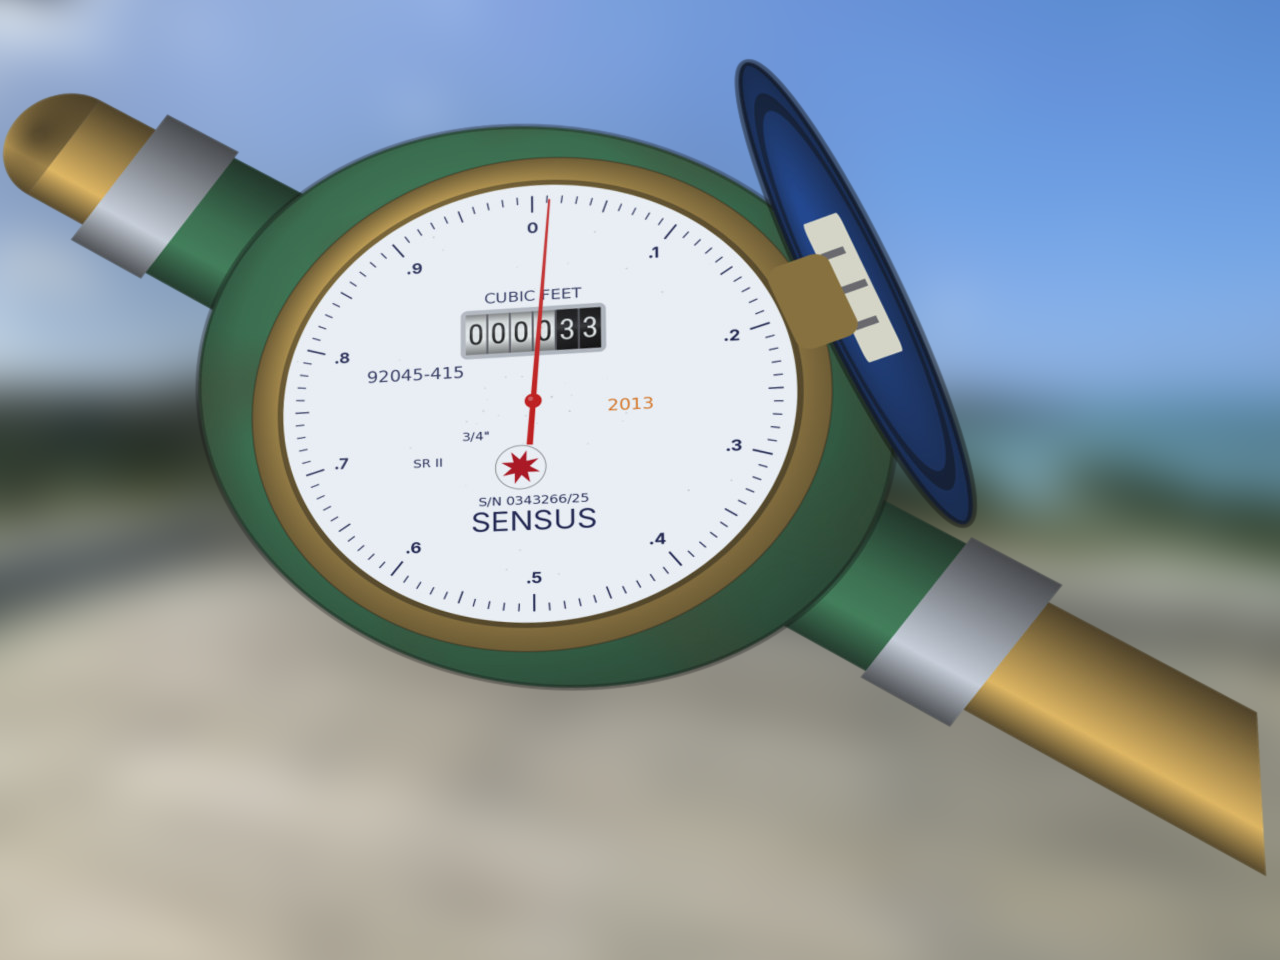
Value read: value=33.01 unit=ft³
